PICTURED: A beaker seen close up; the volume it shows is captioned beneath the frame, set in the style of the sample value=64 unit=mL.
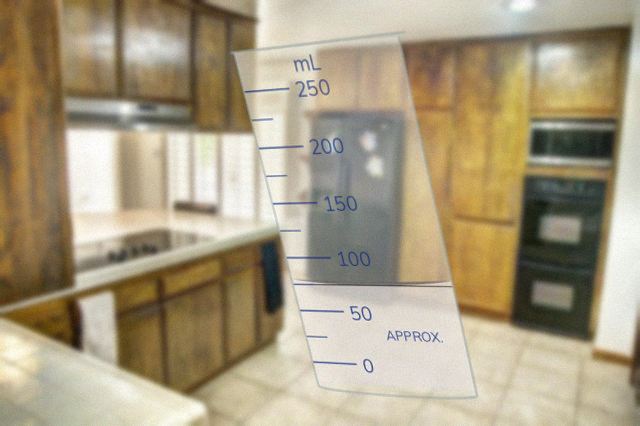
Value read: value=75 unit=mL
